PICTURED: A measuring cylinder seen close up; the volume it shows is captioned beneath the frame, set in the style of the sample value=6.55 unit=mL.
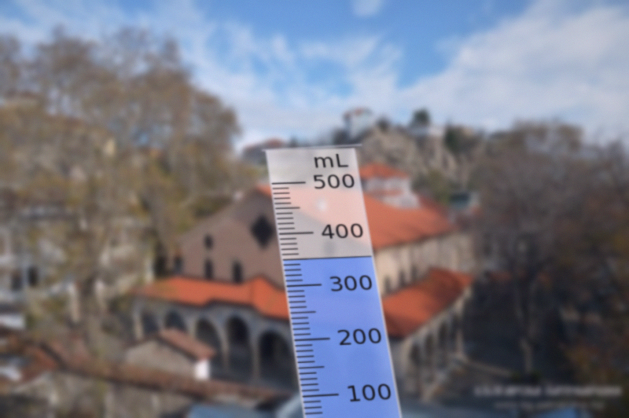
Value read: value=350 unit=mL
